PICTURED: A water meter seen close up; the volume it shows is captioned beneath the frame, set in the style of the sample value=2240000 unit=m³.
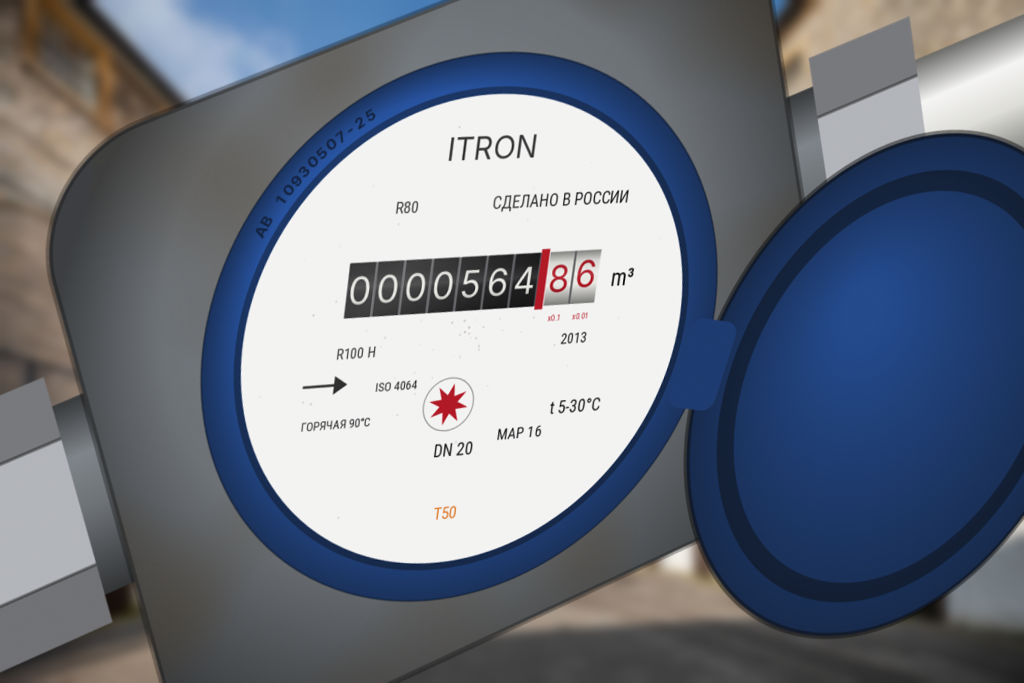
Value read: value=564.86 unit=m³
